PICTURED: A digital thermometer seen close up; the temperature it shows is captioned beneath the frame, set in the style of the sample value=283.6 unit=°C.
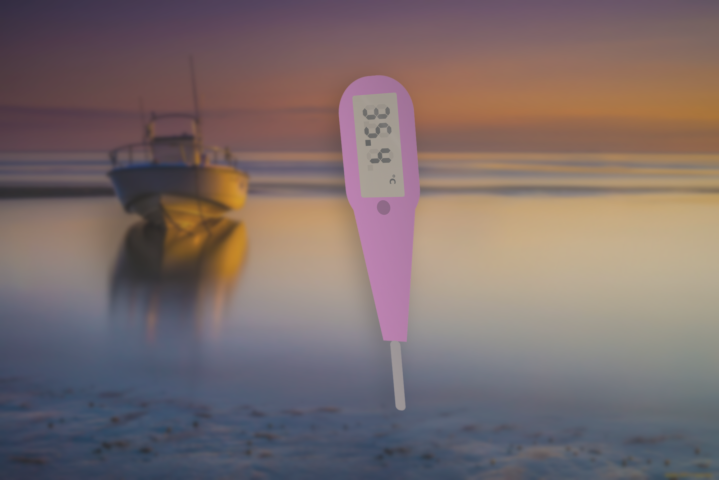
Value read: value=35.4 unit=°C
